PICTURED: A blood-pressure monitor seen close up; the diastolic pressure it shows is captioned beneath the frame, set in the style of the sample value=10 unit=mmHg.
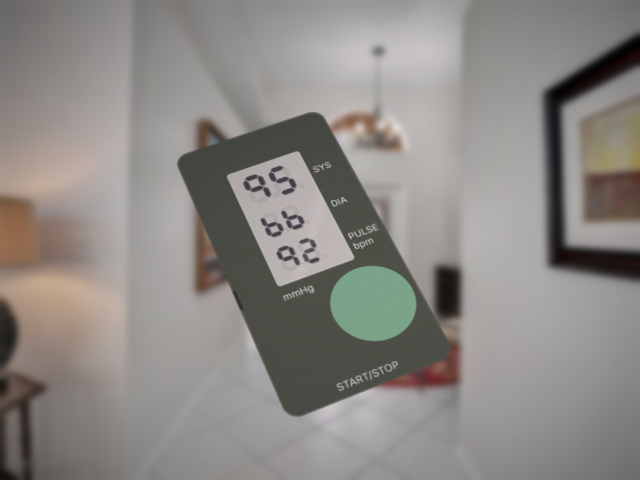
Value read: value=66 unit=mmHg
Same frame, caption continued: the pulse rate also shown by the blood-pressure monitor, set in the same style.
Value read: value=92 unit=bpm
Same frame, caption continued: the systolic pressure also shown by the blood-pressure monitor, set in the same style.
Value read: value=95 unit=mmHg
